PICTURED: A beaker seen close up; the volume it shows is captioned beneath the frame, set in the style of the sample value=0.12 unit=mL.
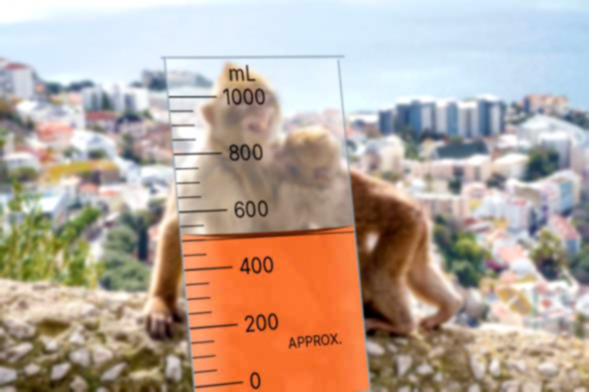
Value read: value=500 unit=mL
